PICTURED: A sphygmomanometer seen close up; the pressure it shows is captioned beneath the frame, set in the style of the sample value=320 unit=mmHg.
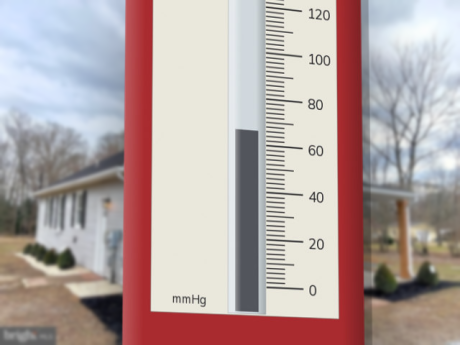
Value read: value=66 unit=mmHg
